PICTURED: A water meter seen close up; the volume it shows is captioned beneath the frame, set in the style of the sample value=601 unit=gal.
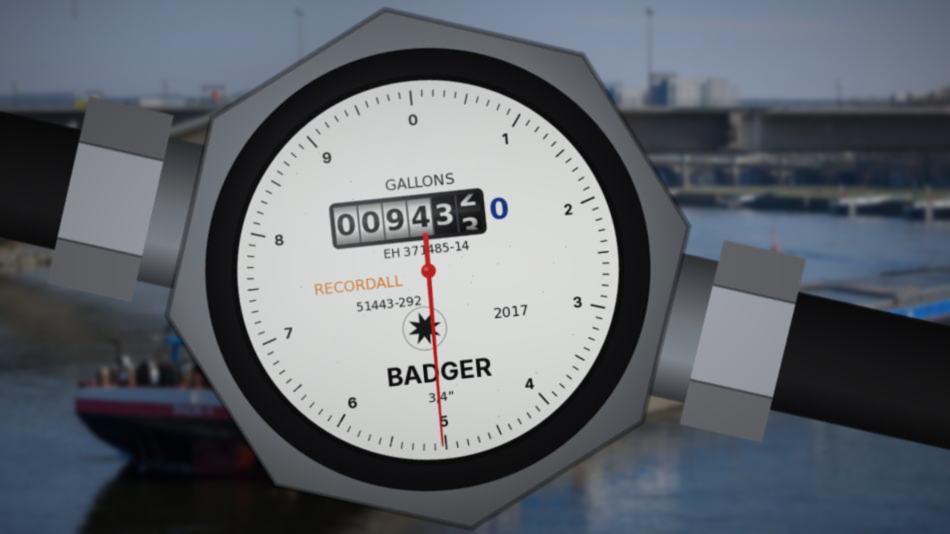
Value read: value=94325.0 unit=gal
